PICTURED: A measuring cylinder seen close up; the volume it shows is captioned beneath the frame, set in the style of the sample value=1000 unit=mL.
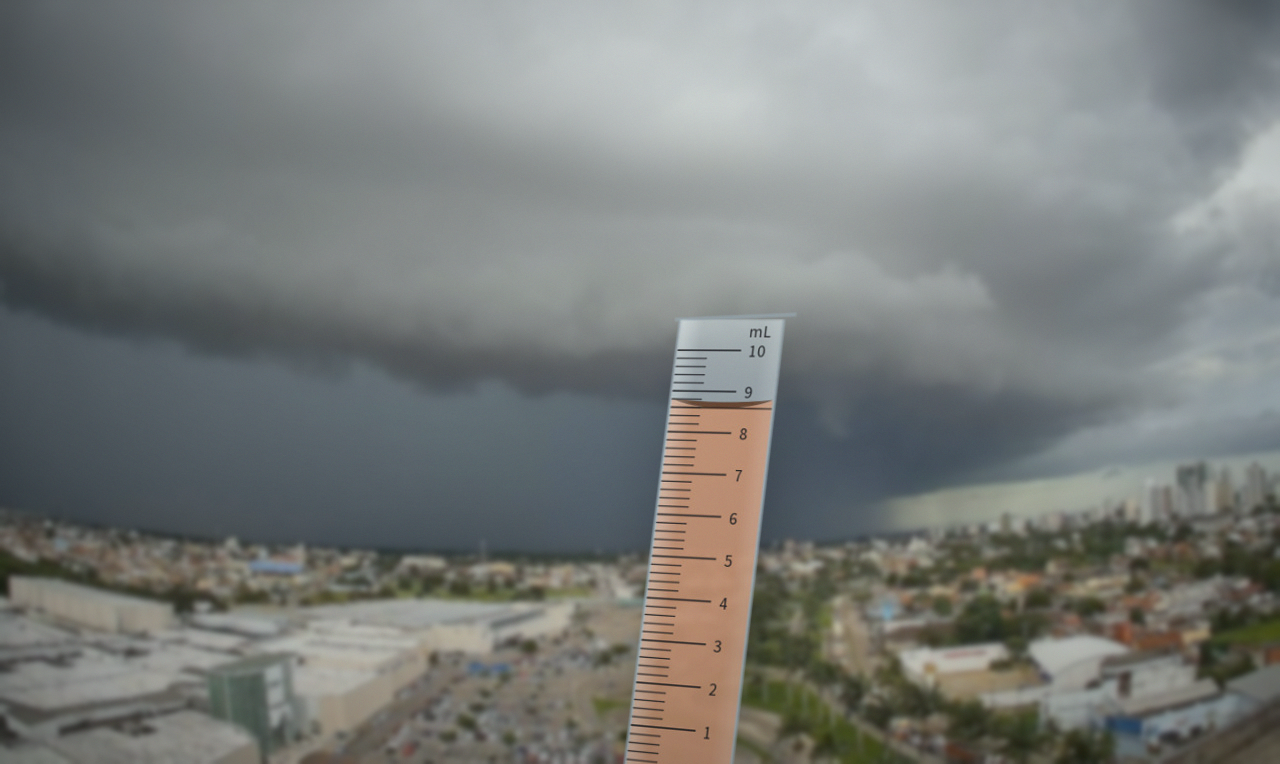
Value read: value=8.6 unit=mL
